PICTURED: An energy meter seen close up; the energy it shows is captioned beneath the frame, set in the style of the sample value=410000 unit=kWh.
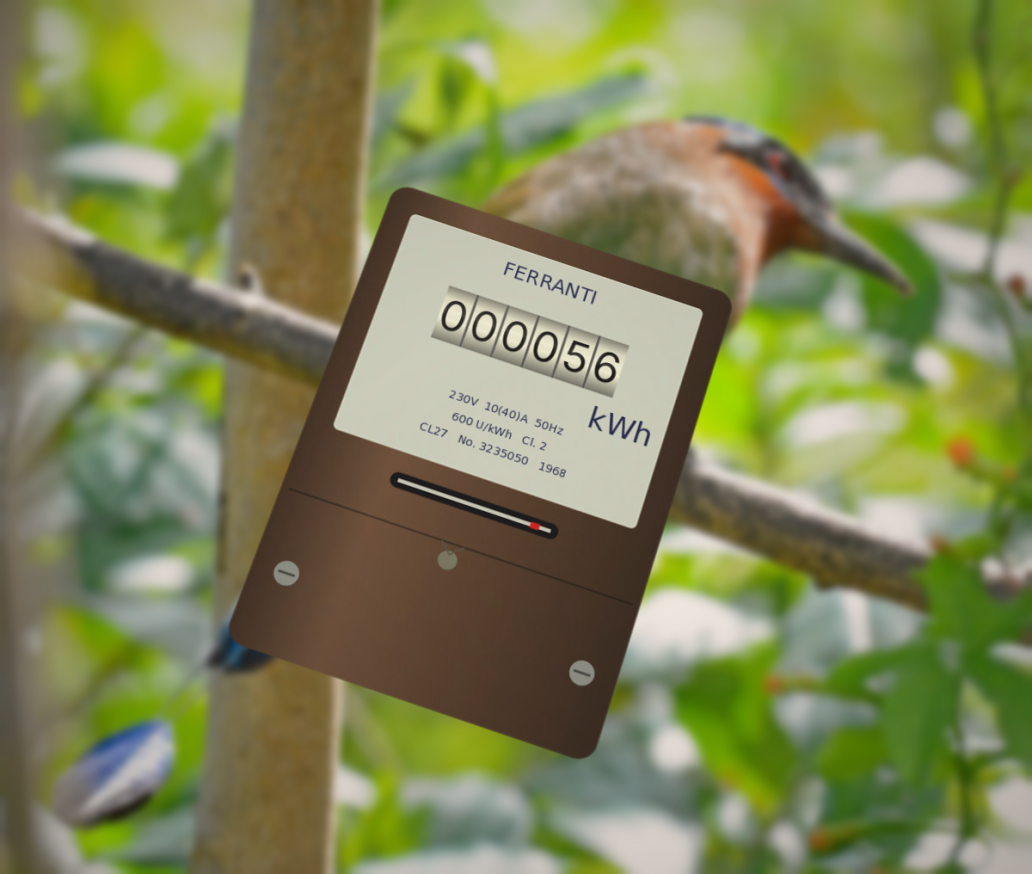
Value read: value=56 unit=kWh
